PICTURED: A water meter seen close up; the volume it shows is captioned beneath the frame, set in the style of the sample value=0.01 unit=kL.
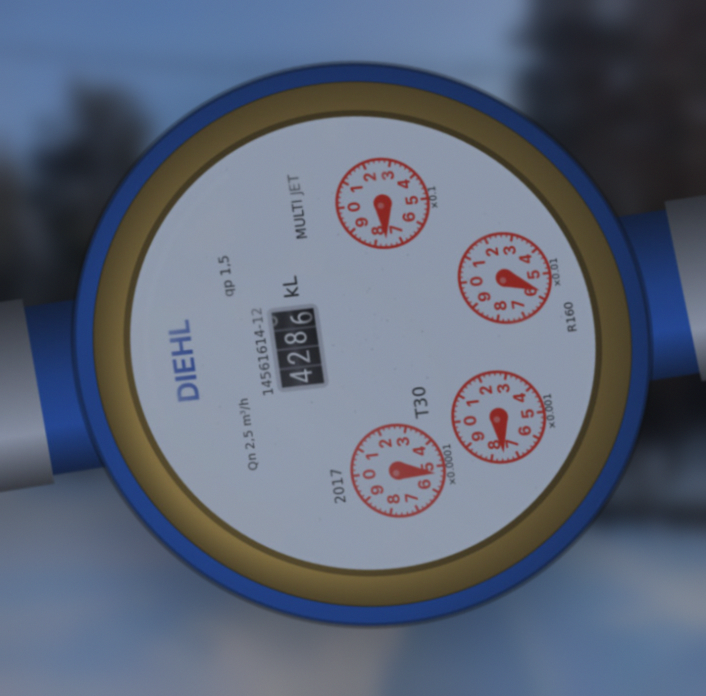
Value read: value=4285.7575 unit=kL
